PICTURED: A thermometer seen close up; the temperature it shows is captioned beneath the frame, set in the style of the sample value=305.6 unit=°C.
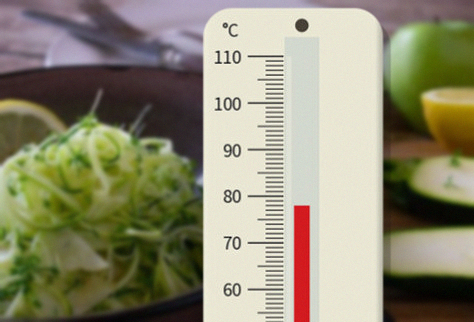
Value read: value=78 unit=°C
